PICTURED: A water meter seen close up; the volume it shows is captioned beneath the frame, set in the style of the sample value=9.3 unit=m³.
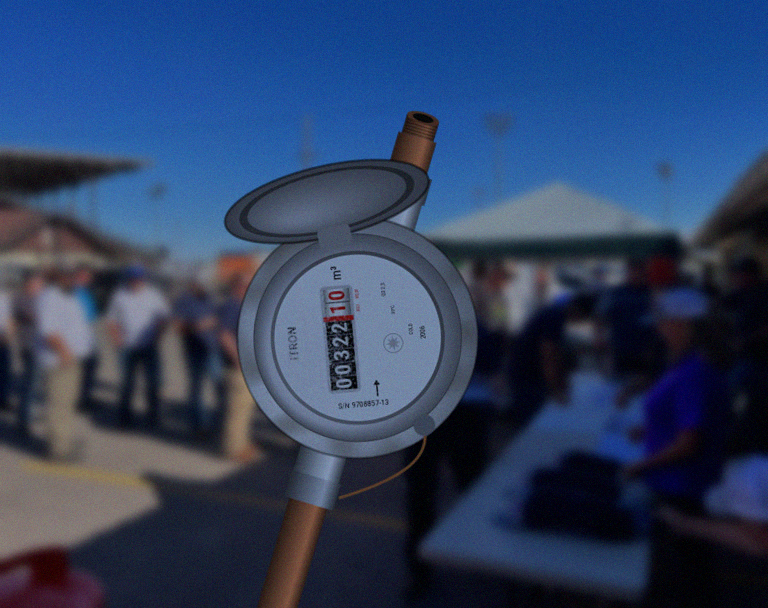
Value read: value=322.10 unit=m³
